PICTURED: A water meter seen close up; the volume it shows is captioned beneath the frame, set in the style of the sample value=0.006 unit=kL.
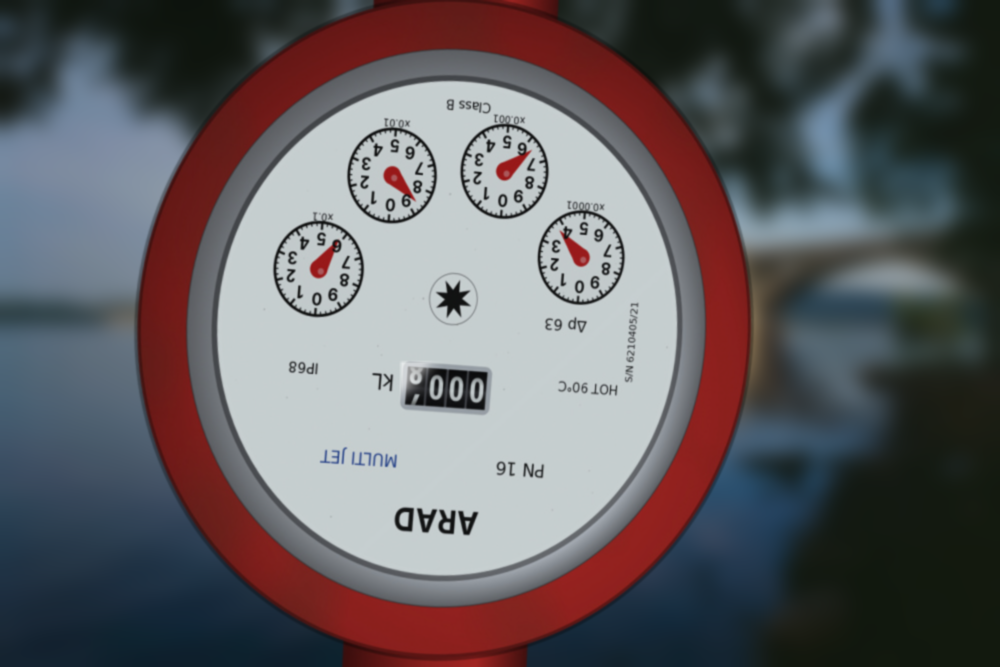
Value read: value=7.5863 unit=kL
